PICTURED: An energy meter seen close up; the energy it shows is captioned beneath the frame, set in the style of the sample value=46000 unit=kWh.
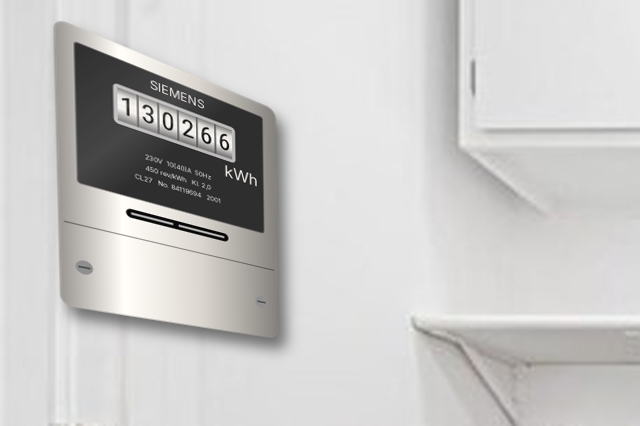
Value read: value=130266 unit=kWh
